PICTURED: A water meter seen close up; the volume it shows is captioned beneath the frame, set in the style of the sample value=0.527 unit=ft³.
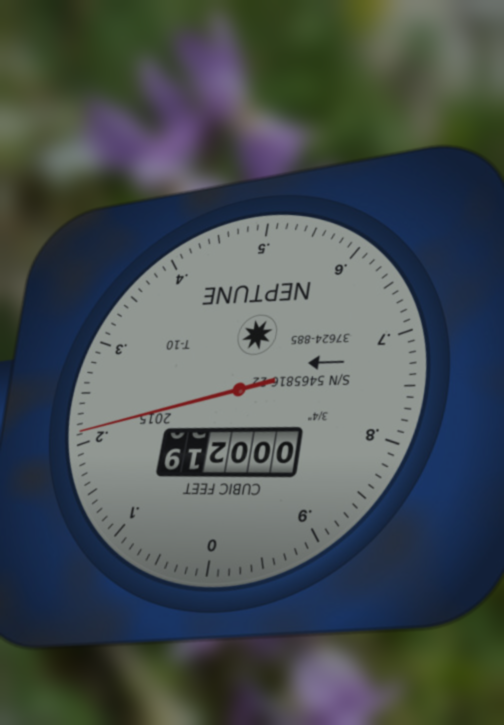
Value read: value=219.21 unit=ft³
